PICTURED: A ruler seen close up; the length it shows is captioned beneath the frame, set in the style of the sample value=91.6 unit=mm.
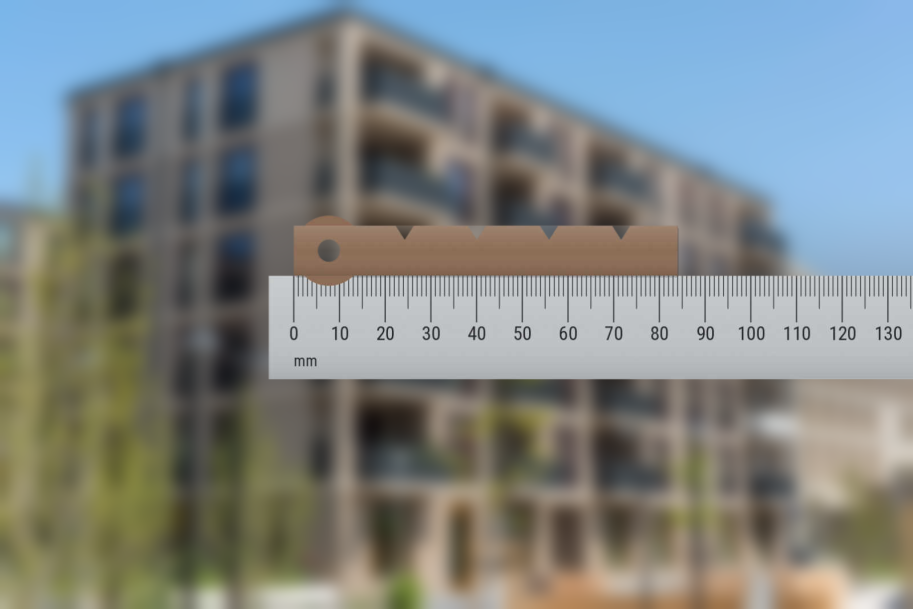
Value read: value=84 unit=mm
